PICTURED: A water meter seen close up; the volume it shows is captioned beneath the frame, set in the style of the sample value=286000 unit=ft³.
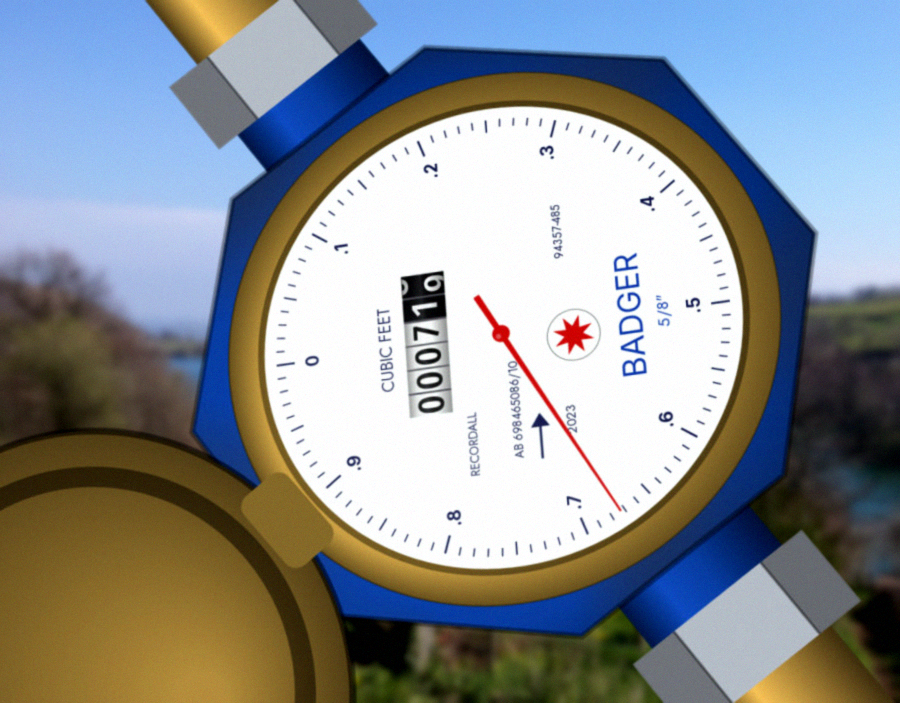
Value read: value=718.67 unit=ft³
